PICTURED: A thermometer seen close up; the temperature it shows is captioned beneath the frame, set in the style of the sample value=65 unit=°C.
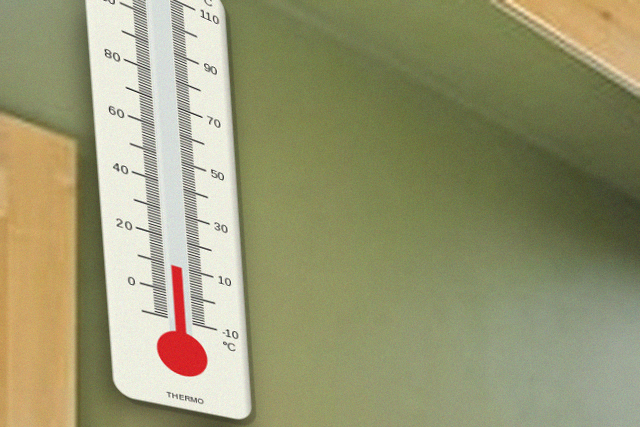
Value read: value=10 unit=°C
